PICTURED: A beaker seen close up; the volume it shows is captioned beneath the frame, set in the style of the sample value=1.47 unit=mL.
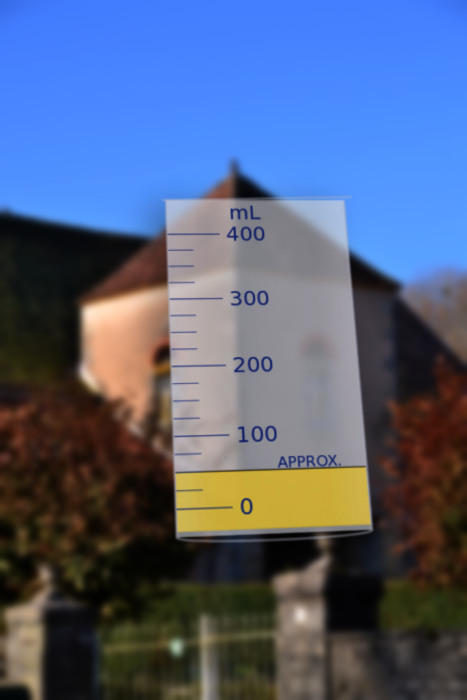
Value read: value=50 unit=mL
